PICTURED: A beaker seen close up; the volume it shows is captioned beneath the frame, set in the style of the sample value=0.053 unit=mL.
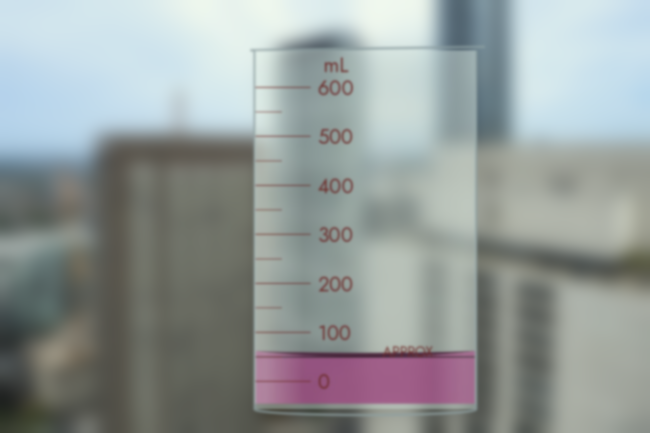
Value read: value=50 unit=mL
